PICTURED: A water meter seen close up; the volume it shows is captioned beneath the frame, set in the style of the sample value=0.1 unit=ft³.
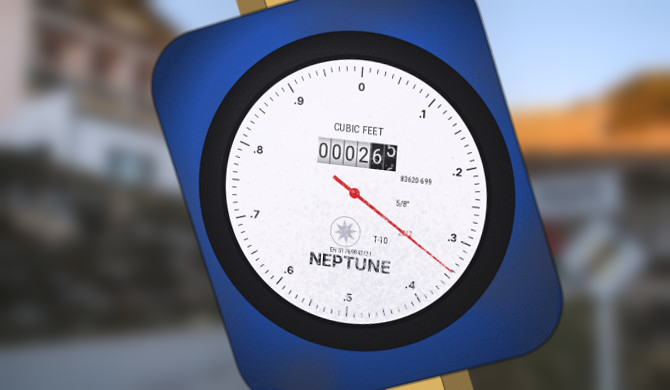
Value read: value=265.34 unit=ft³
